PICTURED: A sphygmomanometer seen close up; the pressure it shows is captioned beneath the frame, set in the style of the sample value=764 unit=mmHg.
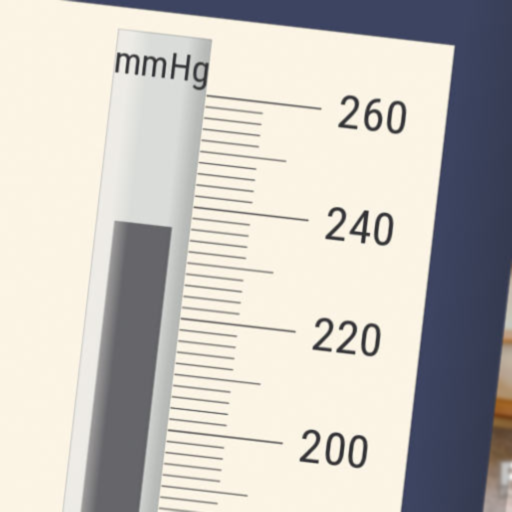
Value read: value=236 unit=mmHg
